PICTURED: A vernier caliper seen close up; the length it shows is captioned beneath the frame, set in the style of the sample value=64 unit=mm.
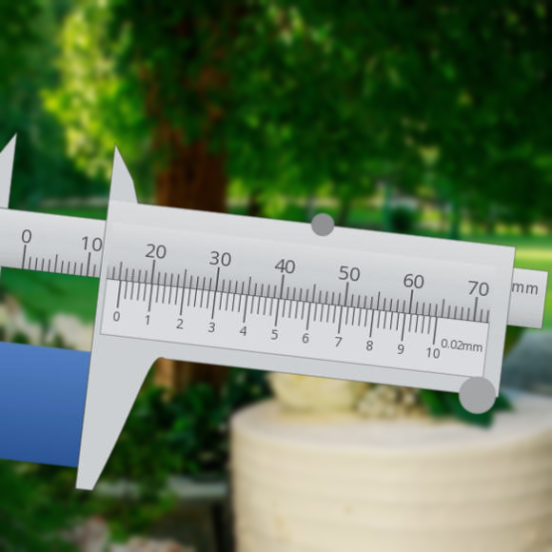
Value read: value=15.2 unit=mm
